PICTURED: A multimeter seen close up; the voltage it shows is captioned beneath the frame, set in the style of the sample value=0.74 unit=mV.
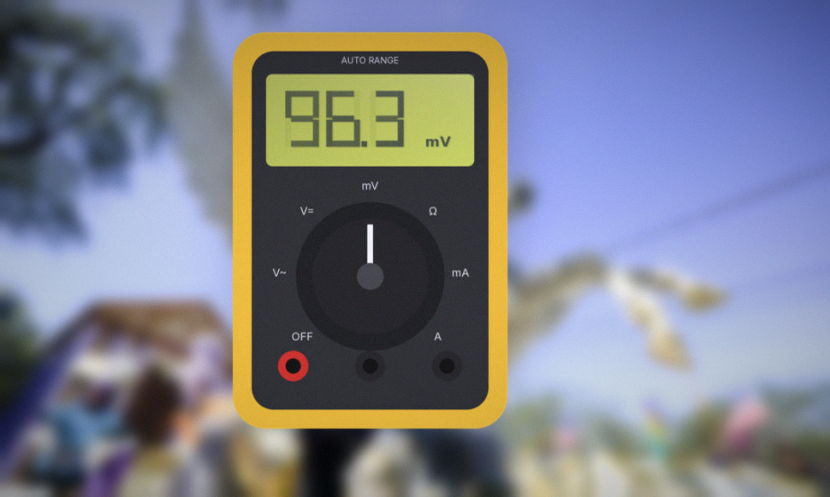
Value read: value=96.3 unit=mV
